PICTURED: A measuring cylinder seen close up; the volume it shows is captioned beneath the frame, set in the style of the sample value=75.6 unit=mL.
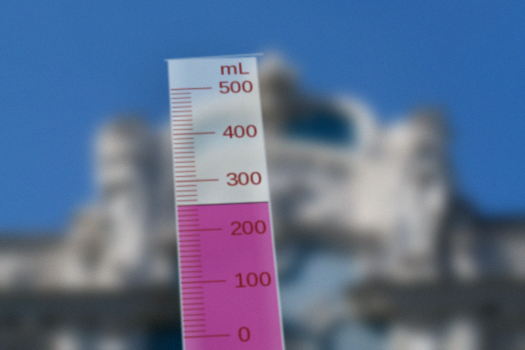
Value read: value=250 unit=mL
